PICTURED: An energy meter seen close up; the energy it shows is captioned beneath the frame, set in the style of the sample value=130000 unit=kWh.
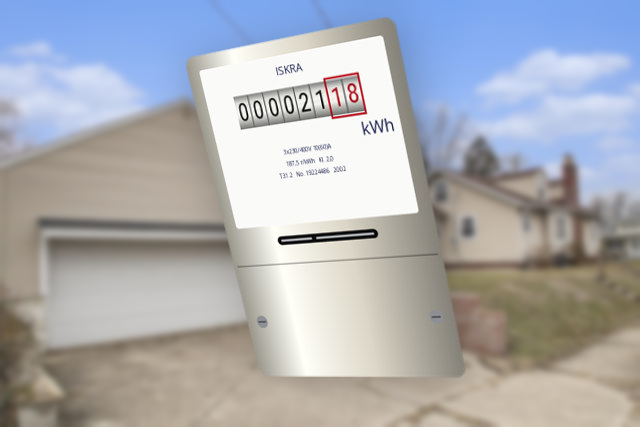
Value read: value=21.18 unit=kWh
